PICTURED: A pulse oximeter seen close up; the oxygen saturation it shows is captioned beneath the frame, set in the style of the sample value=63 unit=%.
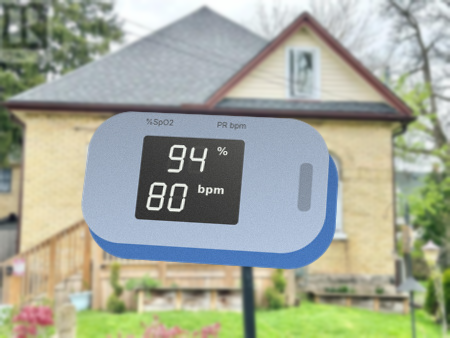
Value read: value=94 unit=%
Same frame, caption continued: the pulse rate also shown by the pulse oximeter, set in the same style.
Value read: value=80 unit=bpm
